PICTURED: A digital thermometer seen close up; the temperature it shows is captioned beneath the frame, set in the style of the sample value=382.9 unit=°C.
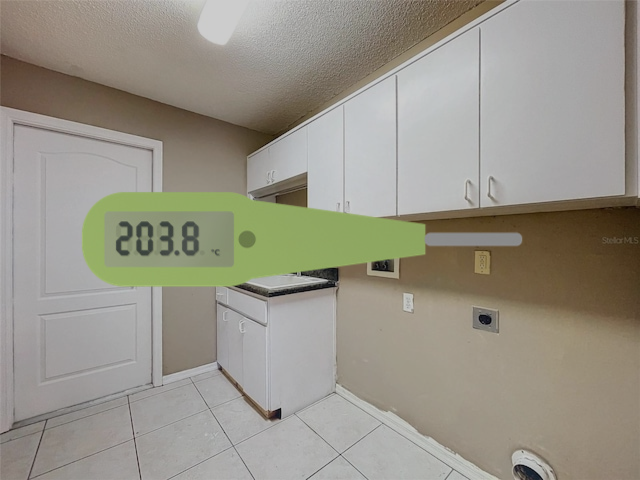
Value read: value=203.8 unit=°C
